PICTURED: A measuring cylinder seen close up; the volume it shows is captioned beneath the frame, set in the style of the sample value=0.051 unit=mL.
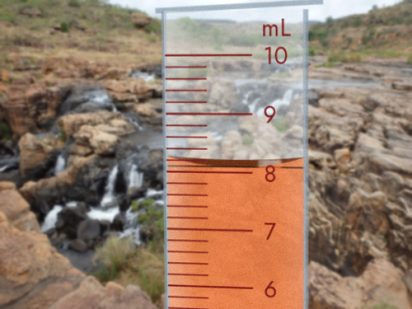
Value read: value=8.1 unit=mL
